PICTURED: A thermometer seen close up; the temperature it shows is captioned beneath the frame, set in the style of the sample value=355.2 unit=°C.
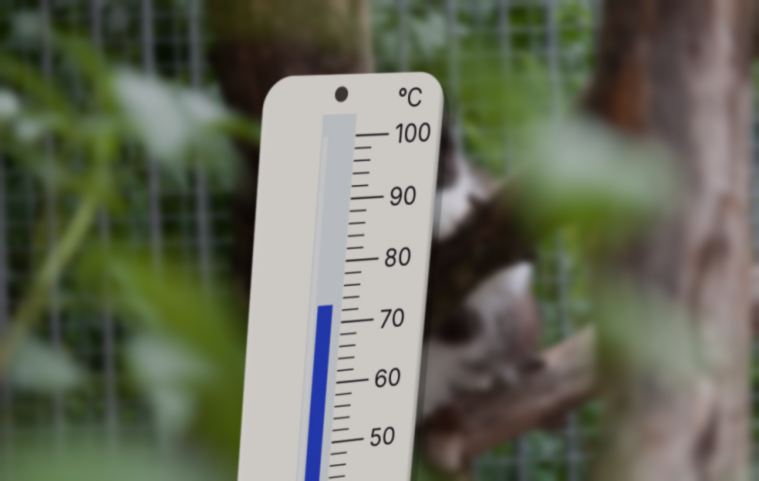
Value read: value=73 unit=°C
